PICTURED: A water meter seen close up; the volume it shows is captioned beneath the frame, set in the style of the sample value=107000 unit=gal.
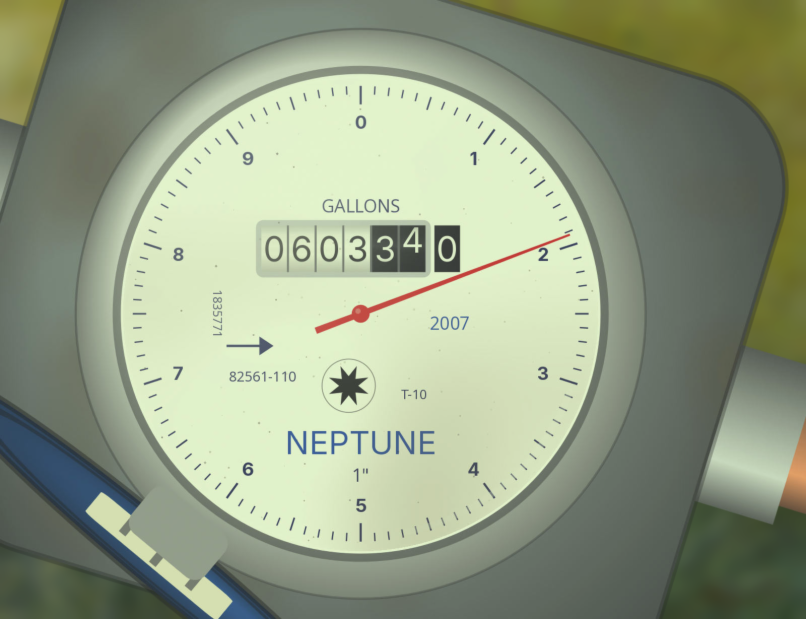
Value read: value=603341.9 unit=gal
